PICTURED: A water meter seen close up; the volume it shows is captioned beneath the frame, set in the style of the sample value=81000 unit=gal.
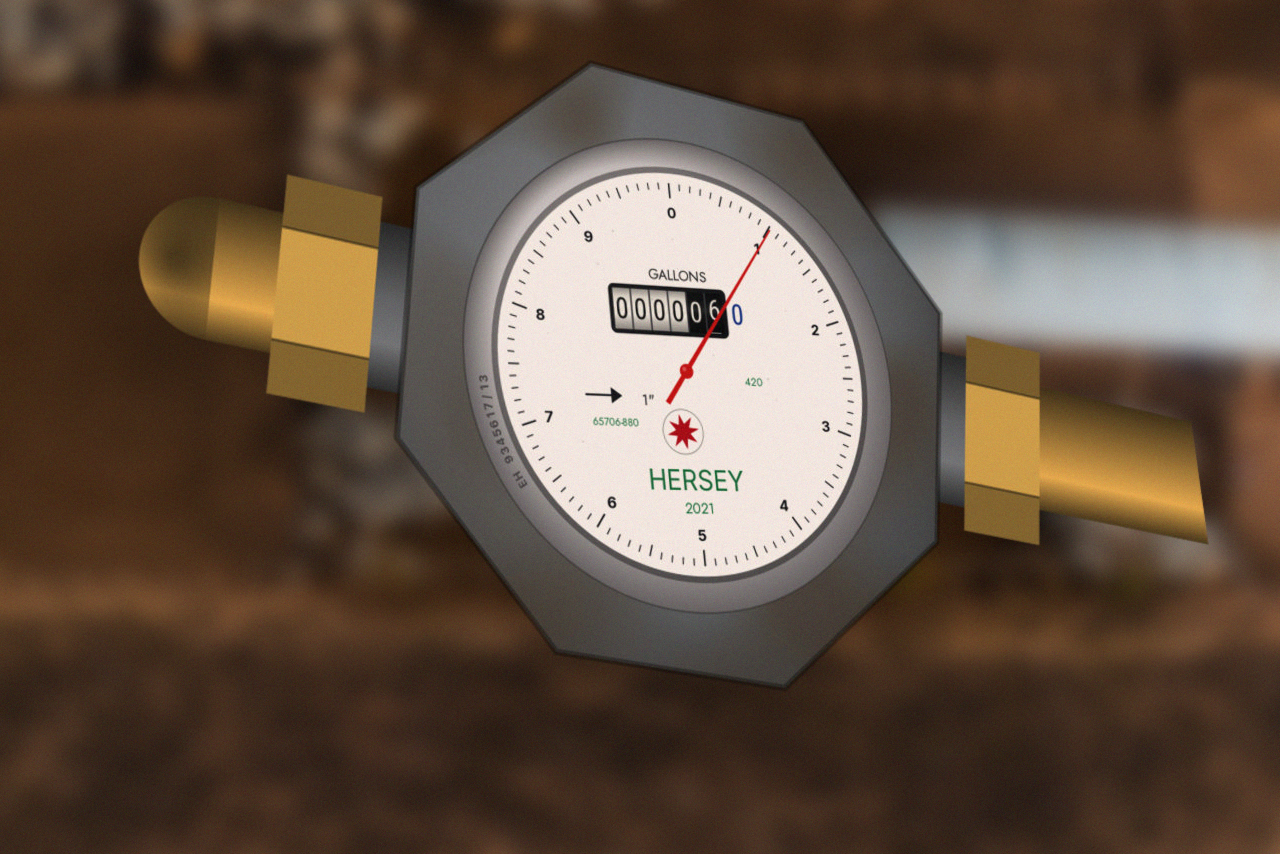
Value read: value=61.0 unit=gal
